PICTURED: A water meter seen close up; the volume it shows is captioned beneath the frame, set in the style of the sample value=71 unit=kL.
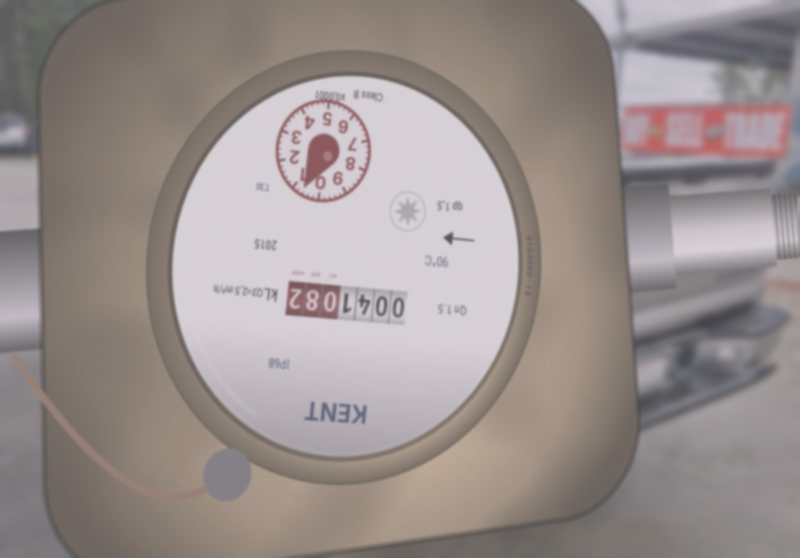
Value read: value=41.0820 unit=kL
